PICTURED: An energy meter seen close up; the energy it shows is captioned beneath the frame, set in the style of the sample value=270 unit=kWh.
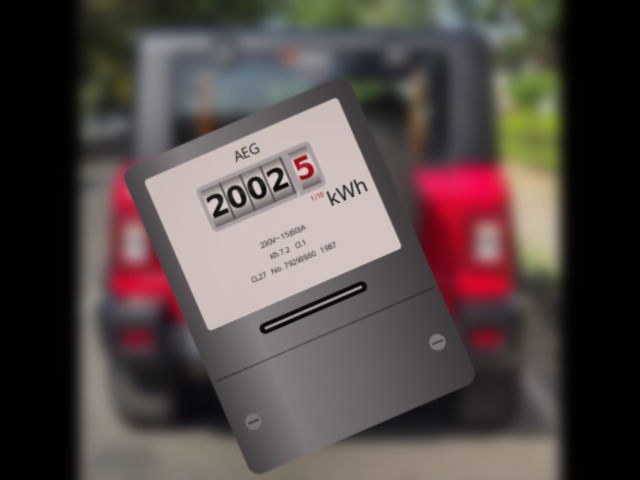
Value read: value=2002.5 unit=kWh
